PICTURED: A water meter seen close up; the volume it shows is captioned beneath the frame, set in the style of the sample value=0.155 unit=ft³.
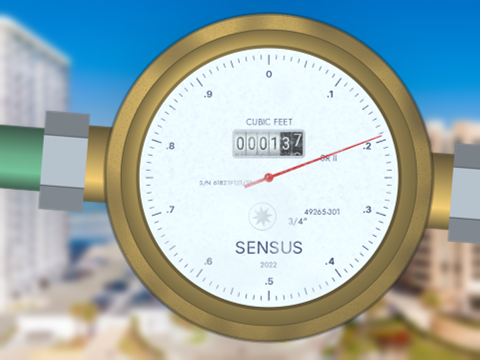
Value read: value=137.19 unit=ft³
